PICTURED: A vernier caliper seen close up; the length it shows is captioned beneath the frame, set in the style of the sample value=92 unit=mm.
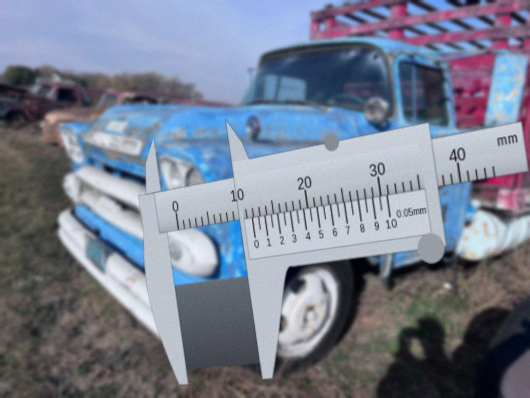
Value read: value=11.8 unit=mm
